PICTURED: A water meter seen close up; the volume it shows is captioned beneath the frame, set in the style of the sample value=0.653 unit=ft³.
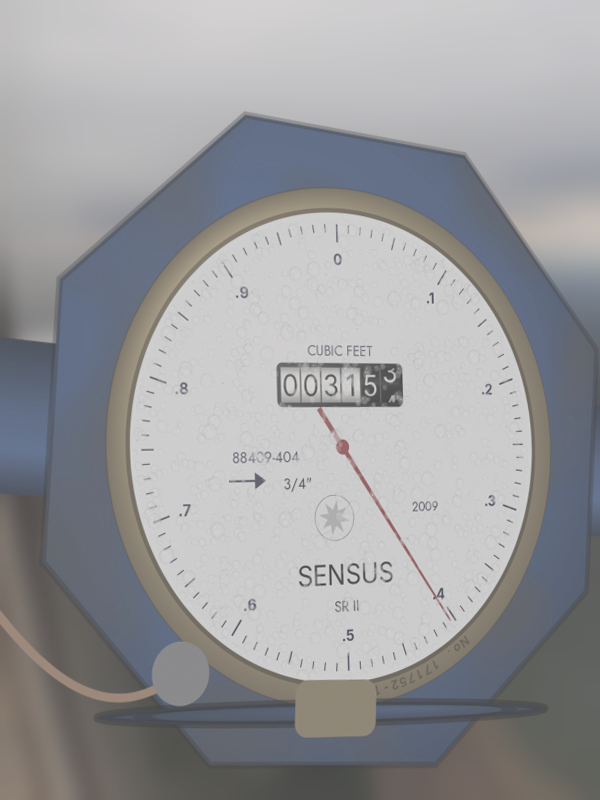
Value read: value=3153.40 unit=ft³
